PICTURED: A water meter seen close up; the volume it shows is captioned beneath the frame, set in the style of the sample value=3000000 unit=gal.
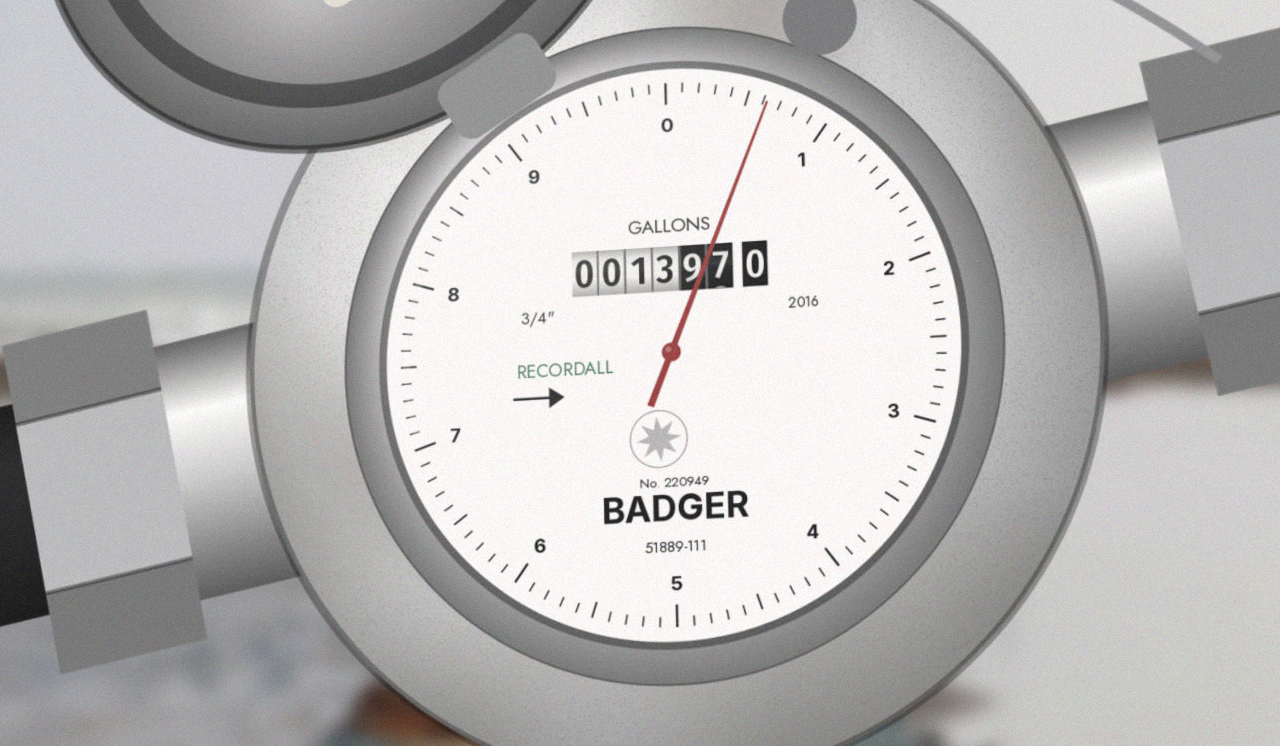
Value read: value=13970.6 unit=gal
